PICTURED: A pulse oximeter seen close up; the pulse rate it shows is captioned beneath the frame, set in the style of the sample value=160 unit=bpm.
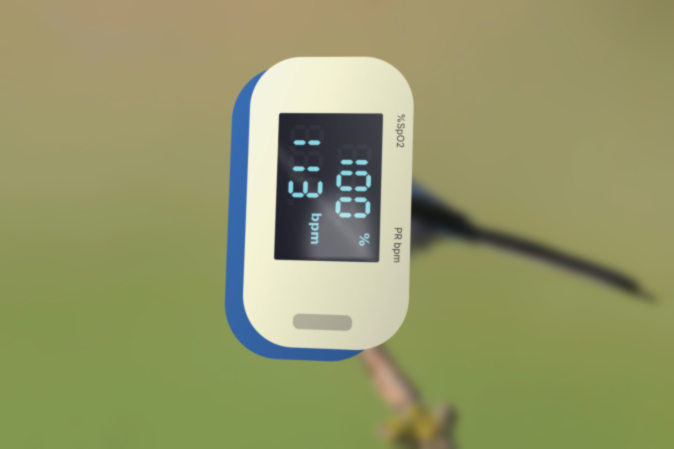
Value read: value=113 unit=bpm
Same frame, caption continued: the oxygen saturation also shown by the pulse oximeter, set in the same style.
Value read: value=100 unit=%
